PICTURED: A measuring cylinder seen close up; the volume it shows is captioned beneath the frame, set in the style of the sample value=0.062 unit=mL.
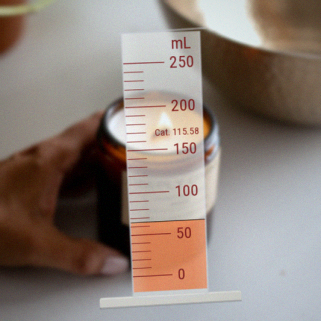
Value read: value=65 unit=mL
